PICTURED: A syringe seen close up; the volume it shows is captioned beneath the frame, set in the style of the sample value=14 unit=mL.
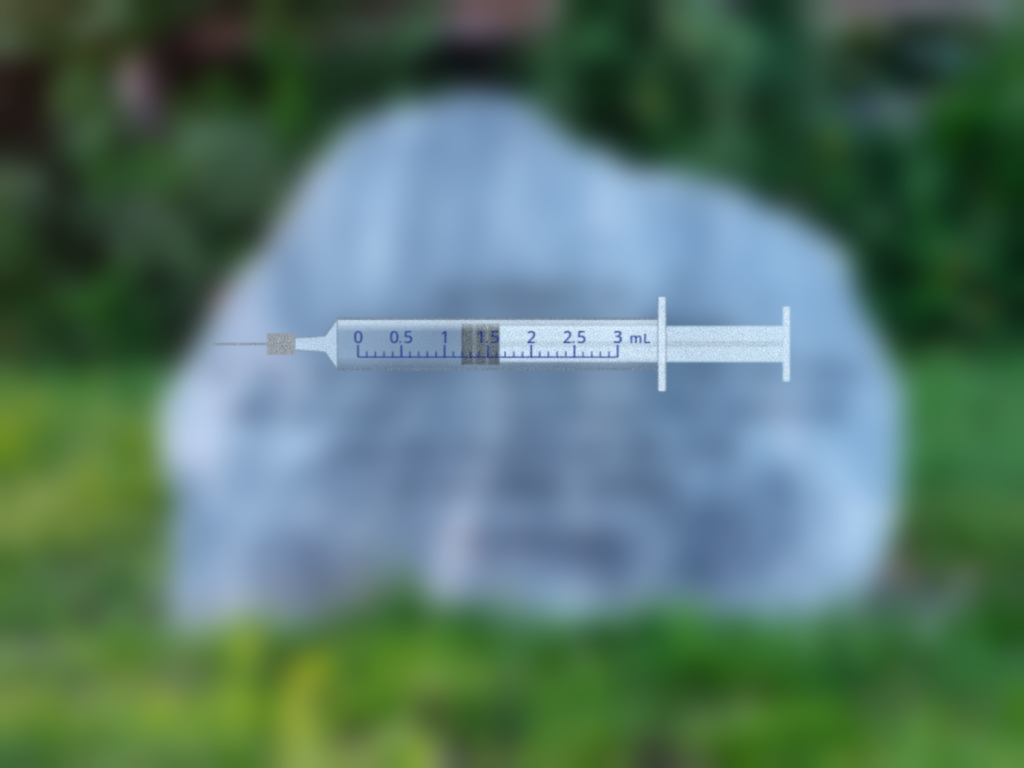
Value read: value=1.2 unit=mL
